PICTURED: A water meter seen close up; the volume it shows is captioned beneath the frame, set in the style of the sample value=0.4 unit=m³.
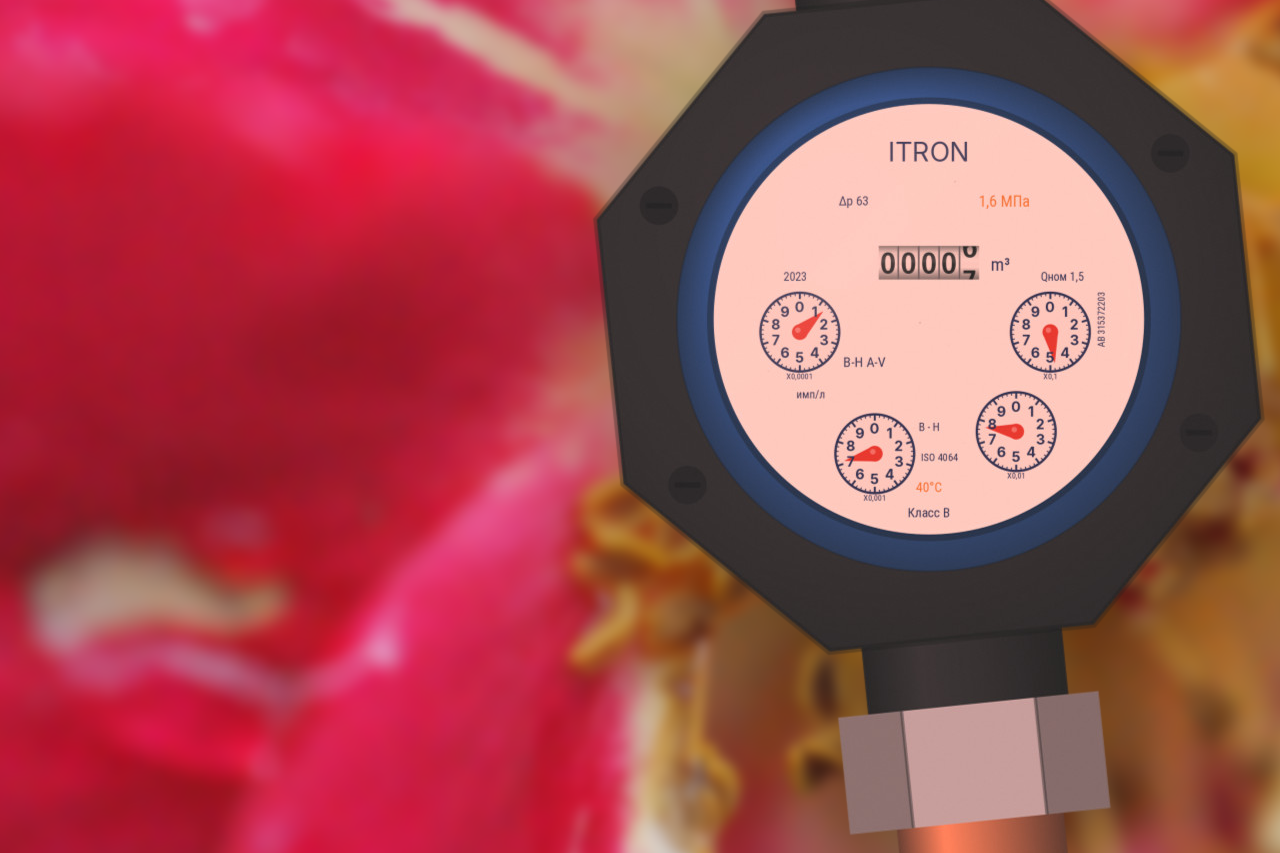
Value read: value=6.4771 unit=m³
